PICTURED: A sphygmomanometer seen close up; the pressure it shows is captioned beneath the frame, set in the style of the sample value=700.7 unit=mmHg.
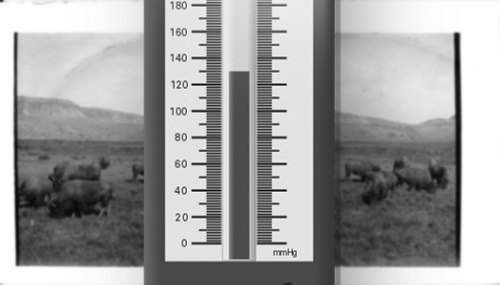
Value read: value=130 unit=mmHg
